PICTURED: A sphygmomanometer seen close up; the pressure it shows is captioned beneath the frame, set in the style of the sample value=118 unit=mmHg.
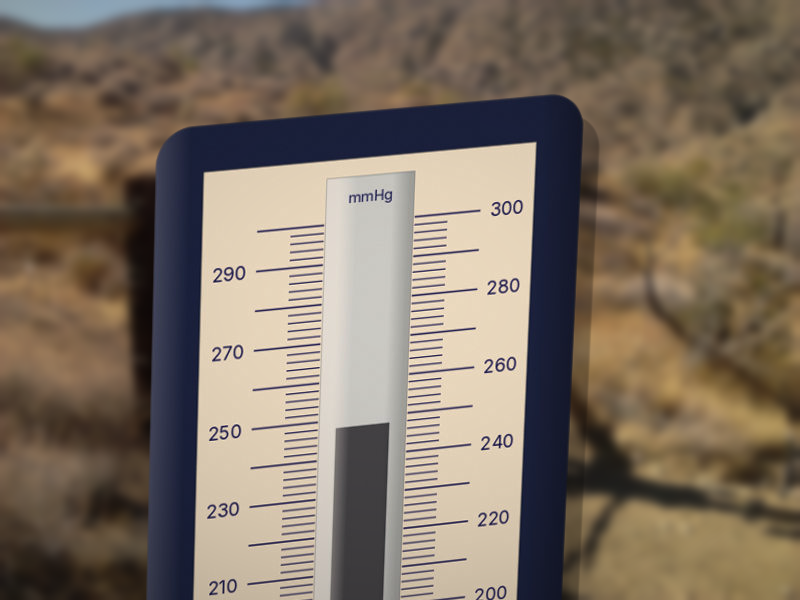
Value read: value=248 unit=mmHg
